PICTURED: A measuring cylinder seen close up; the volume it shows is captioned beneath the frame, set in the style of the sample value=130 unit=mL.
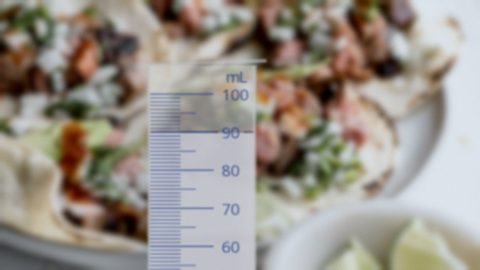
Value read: value=90 unit=mL
